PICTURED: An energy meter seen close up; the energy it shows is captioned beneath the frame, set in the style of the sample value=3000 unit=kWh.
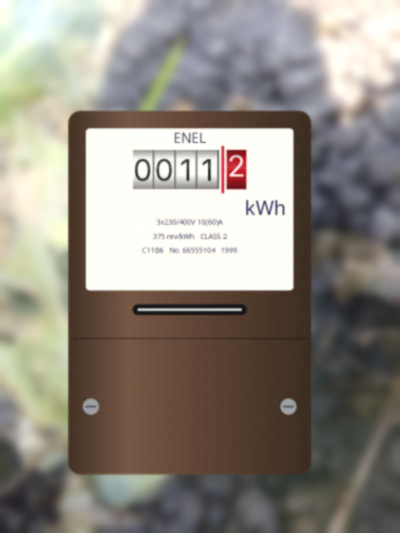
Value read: value=11.2 unit=kWh
